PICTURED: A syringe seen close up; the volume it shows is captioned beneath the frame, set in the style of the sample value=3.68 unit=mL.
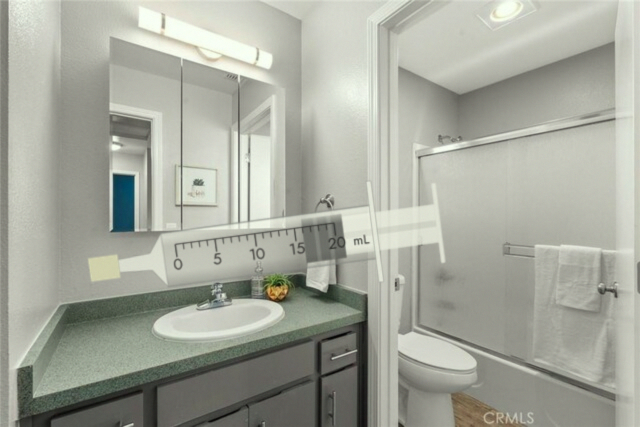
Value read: value=16 unit=mL
